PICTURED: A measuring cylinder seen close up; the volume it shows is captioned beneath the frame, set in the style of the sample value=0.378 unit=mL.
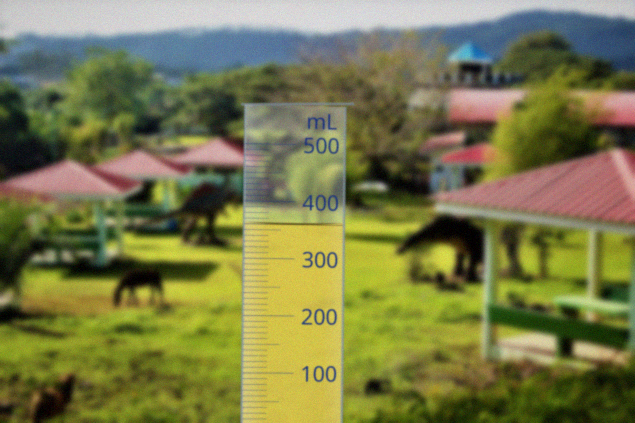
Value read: value=360 unit=mL
